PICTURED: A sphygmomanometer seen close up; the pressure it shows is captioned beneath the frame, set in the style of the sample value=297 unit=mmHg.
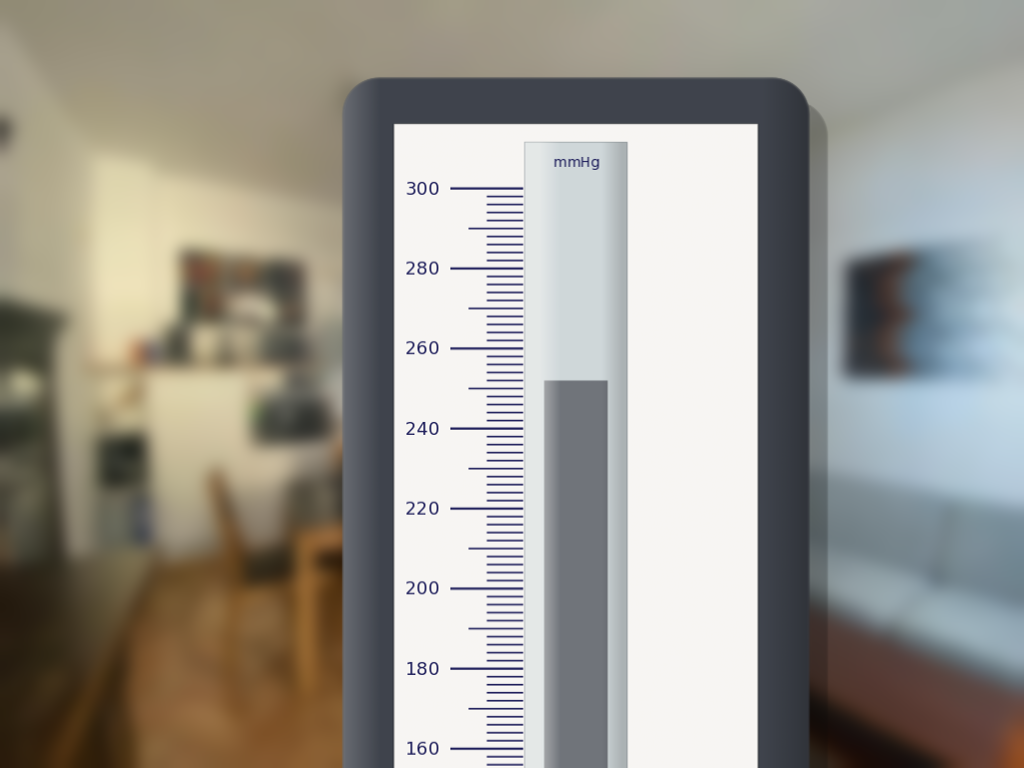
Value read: value=252 unit=mmHg
